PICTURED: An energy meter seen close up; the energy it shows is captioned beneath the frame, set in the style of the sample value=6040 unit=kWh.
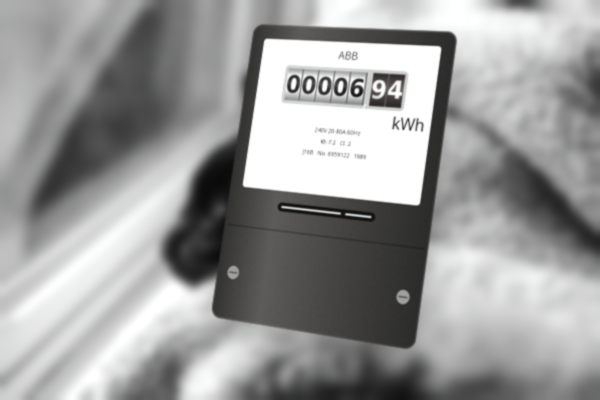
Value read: value=6.94 unit=kWh
